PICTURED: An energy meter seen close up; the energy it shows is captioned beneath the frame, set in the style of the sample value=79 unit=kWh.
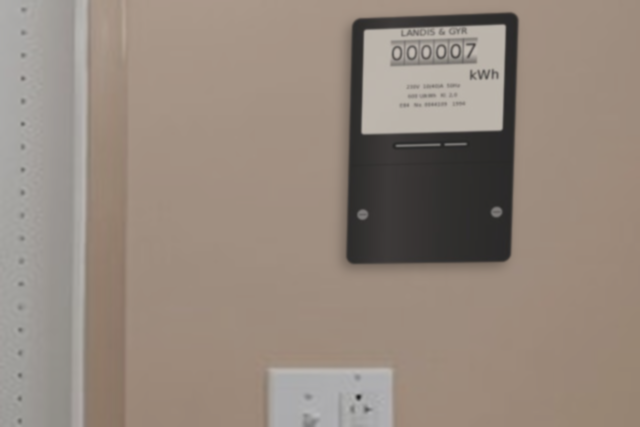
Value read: value=7 unit=kWh
